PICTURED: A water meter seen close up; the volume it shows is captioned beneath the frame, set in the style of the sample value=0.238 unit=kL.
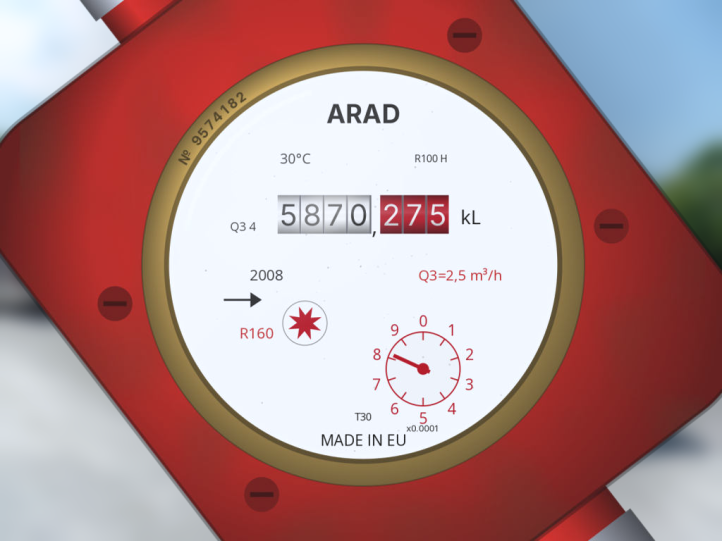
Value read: value=5870.2758 unit=kL
